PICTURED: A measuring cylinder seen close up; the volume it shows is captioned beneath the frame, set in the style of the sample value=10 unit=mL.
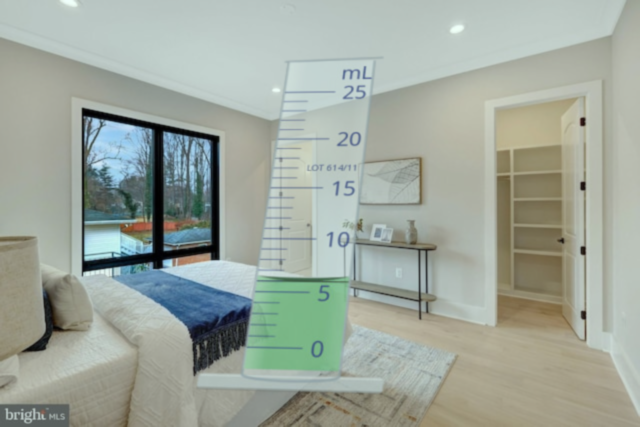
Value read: value=6 unit=mL
